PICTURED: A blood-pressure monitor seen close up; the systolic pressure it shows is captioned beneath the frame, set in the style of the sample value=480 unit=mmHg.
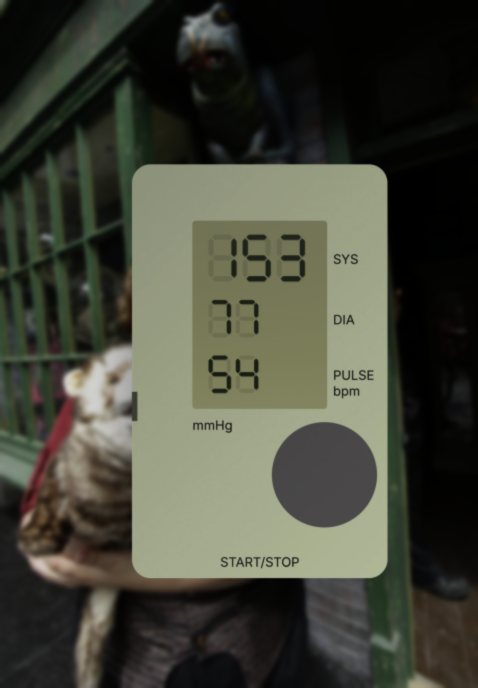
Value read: value=153 unit=mmHg
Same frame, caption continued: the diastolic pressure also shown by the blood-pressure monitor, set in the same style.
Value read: value=77 unit=mmHg
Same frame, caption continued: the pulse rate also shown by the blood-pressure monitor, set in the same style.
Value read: value=54 unit=bpm
